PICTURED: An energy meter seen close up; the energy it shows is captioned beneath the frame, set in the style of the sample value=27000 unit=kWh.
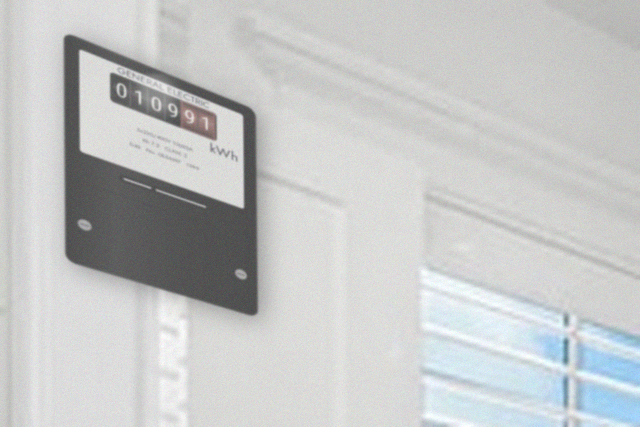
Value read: value=109.91 unit=kWh
